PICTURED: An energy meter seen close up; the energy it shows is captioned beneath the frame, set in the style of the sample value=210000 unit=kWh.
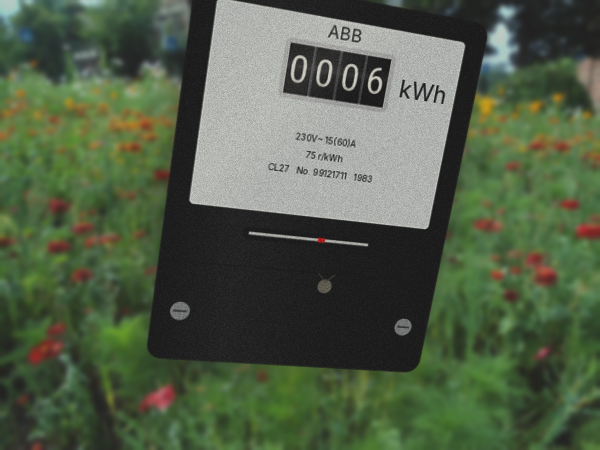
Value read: value=6 unit=kWh
